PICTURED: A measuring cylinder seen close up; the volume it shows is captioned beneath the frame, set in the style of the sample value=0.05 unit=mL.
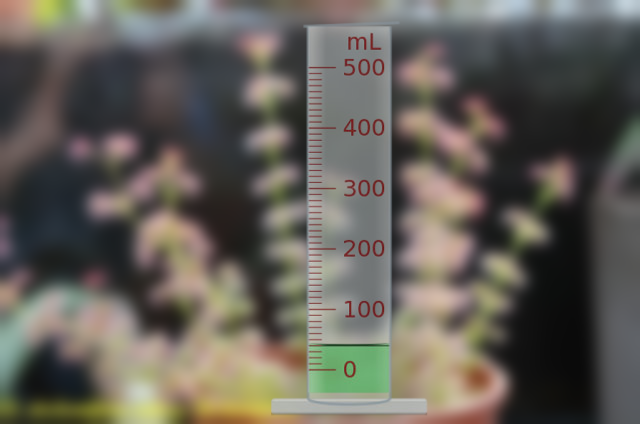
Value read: value=40 unit=mL
